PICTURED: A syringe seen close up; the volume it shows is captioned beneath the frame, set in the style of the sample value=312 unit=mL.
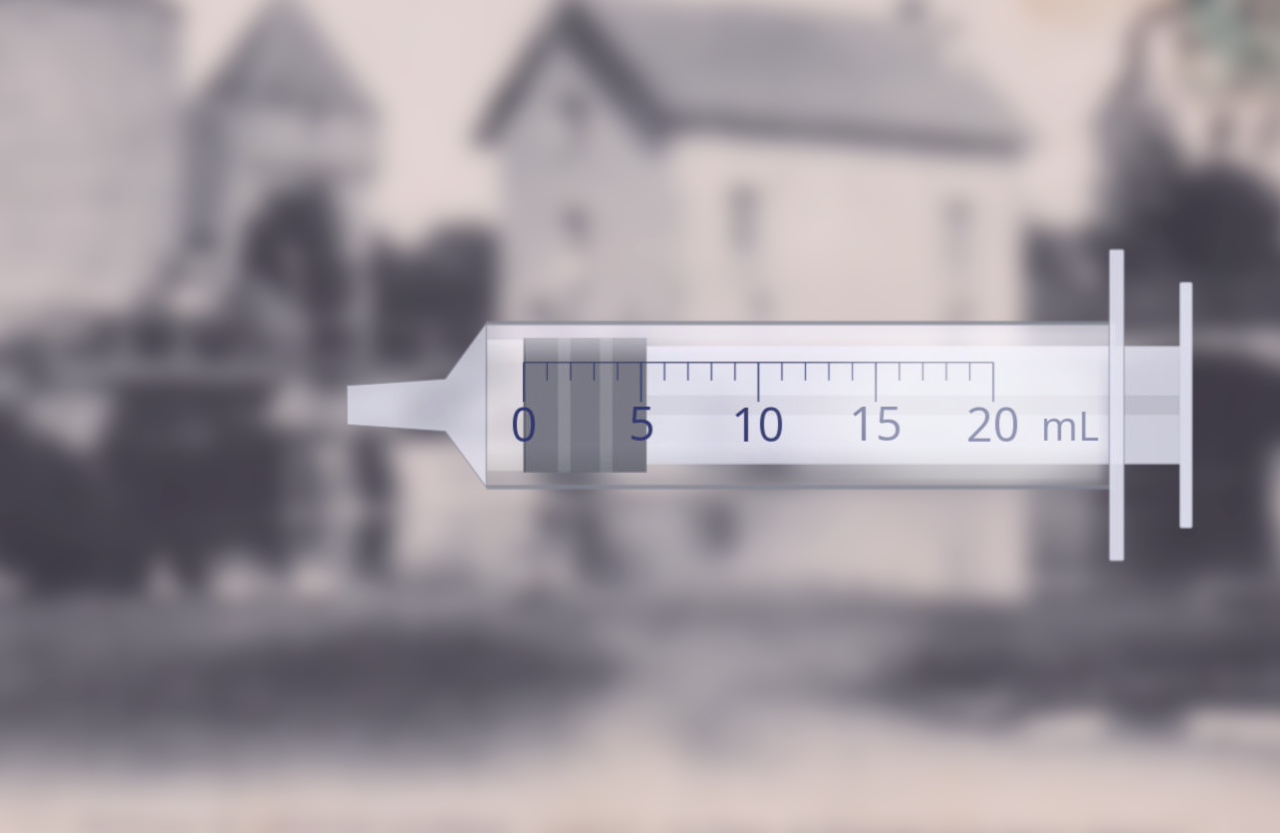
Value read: value=0 unit=mL
